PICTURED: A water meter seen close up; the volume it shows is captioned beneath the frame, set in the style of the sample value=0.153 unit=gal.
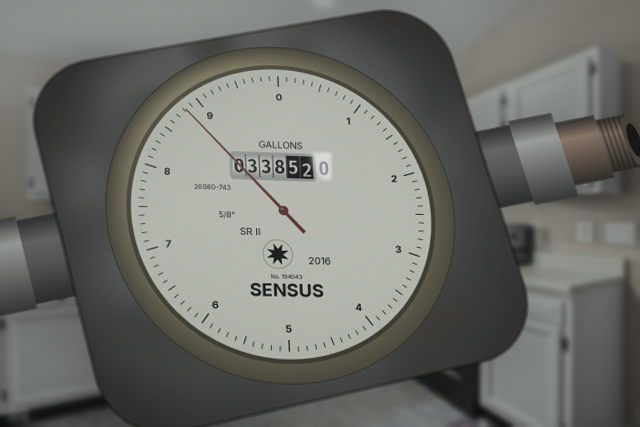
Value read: value=338518.8 unit=gal
